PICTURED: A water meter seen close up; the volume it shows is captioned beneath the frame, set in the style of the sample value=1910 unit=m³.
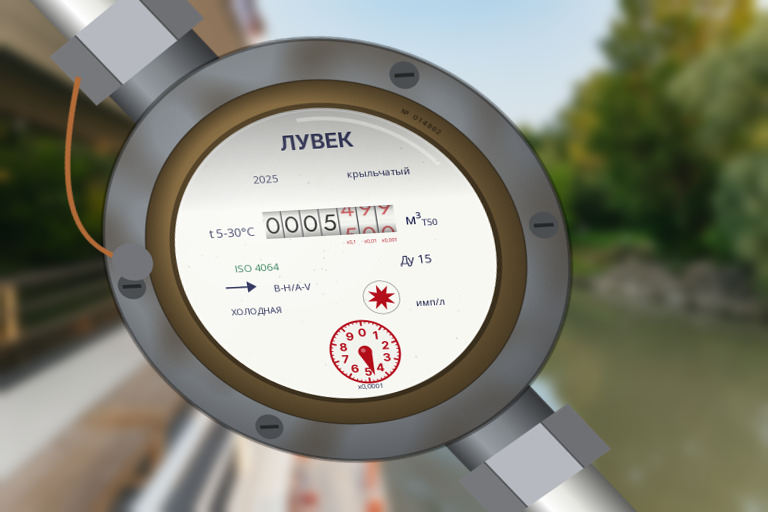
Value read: value=5.4994 unit=m³
